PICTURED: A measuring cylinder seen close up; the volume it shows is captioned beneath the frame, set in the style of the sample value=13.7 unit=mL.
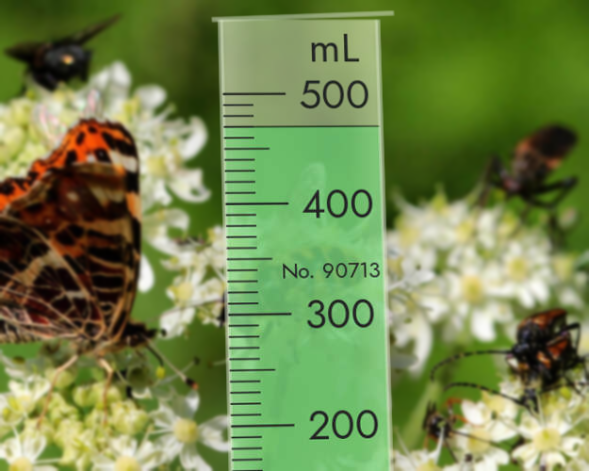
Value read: value=470 unit=mL
